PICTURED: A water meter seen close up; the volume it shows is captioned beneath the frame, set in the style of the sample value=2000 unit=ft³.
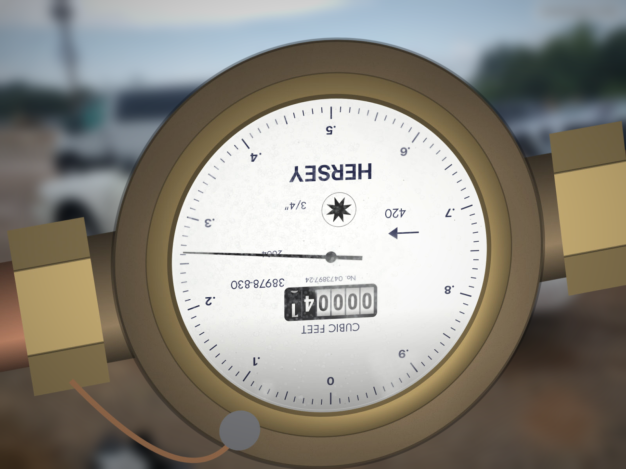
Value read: value=41.26 unit=ft³
